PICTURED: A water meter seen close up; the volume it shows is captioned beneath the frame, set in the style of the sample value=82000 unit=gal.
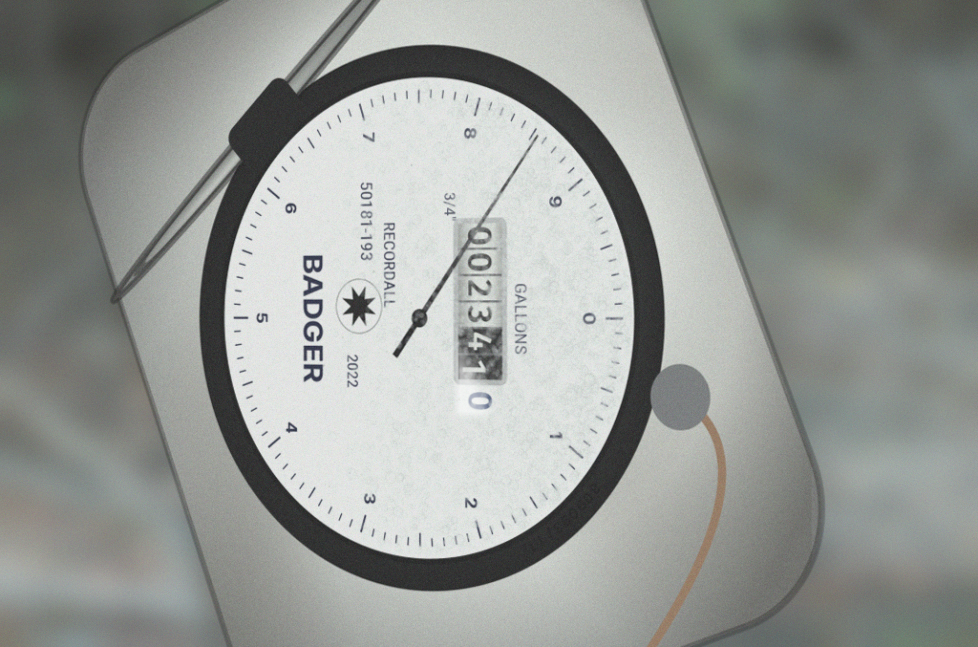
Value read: value=23408.5 unit=gal
